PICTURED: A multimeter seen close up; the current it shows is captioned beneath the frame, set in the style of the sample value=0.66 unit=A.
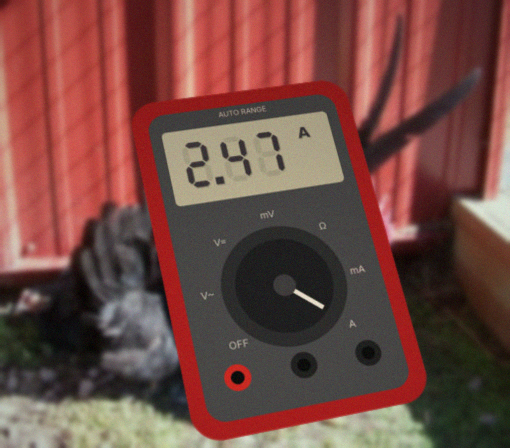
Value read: value=2.47 unit=A
